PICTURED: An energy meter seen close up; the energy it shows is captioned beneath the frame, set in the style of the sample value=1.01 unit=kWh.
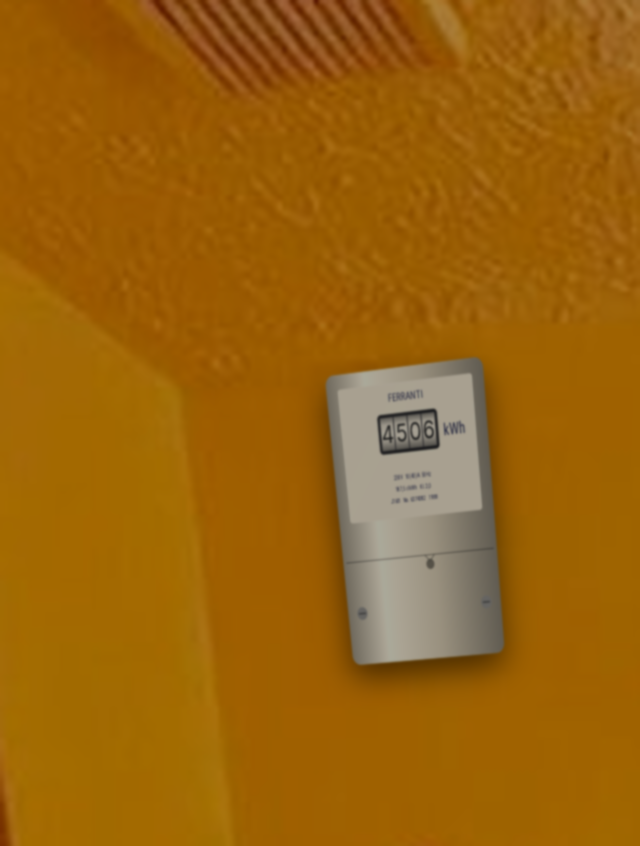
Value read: value=4506 unit=kWh
